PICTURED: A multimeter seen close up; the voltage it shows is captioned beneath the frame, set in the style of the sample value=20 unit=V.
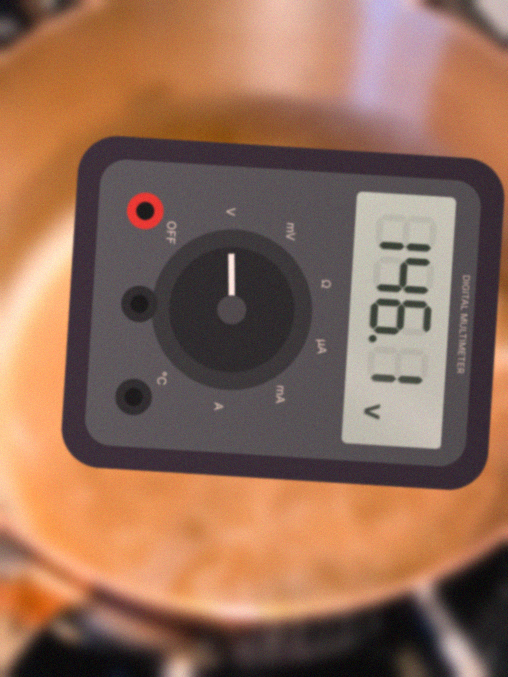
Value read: value=146.1 unit=V
